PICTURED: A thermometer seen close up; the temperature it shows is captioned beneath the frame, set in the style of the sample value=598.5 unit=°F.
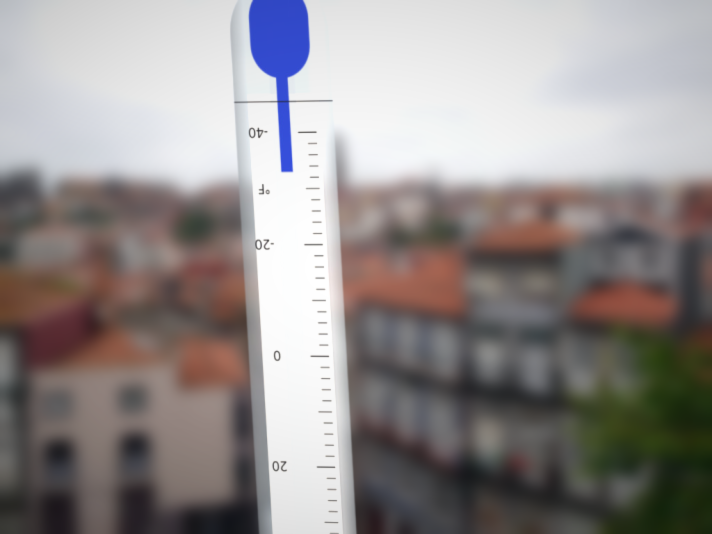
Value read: value=-33 unit=°F
